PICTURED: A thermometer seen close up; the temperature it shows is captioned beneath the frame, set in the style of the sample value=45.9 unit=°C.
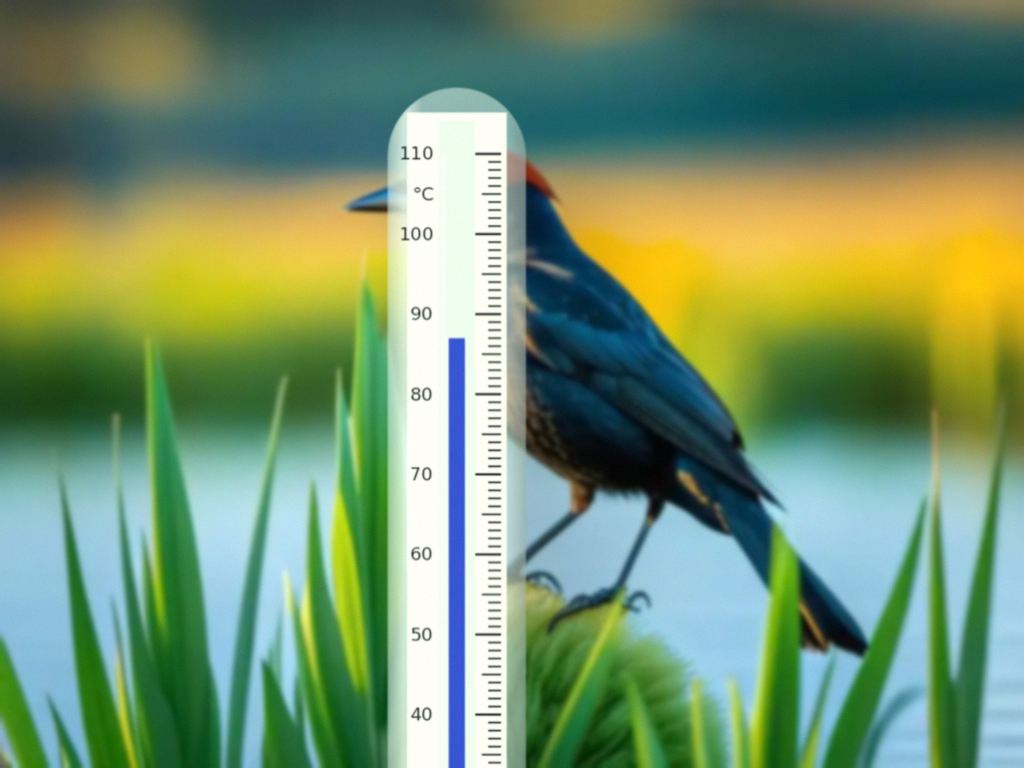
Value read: value=87 unit=°C
